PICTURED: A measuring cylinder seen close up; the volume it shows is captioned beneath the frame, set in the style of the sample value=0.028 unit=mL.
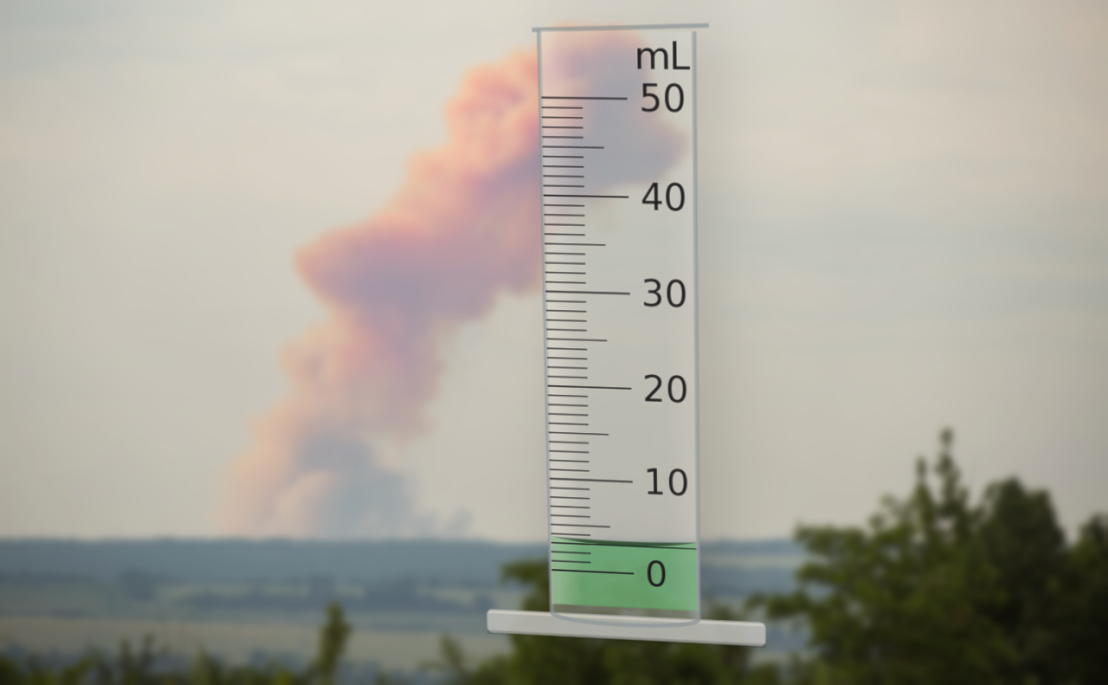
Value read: value=3 unit=mL
